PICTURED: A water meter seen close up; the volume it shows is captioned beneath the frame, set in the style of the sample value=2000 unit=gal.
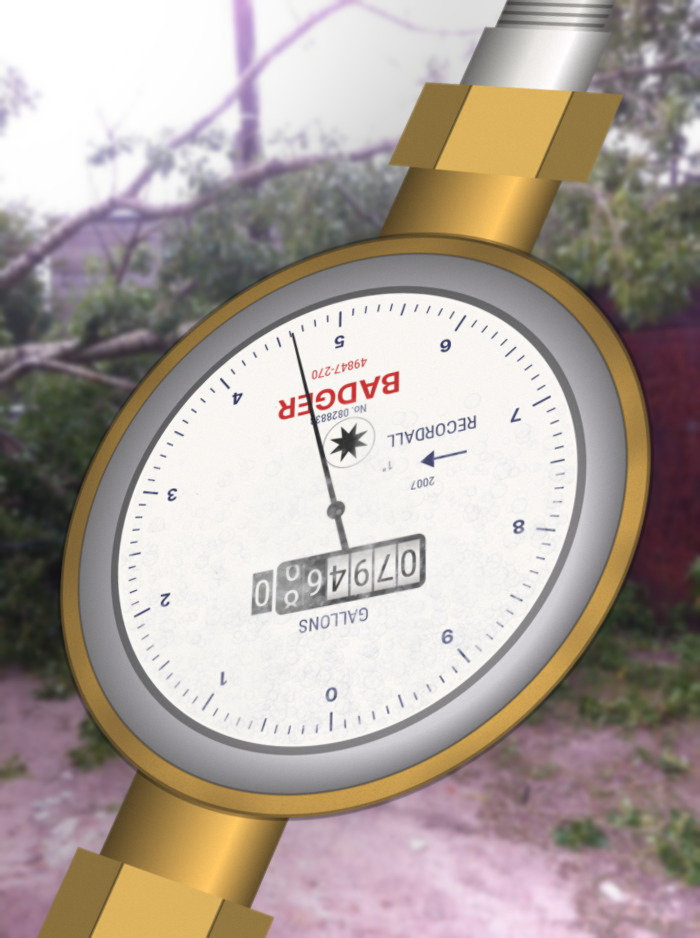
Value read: value=794684.6 unit=gal
